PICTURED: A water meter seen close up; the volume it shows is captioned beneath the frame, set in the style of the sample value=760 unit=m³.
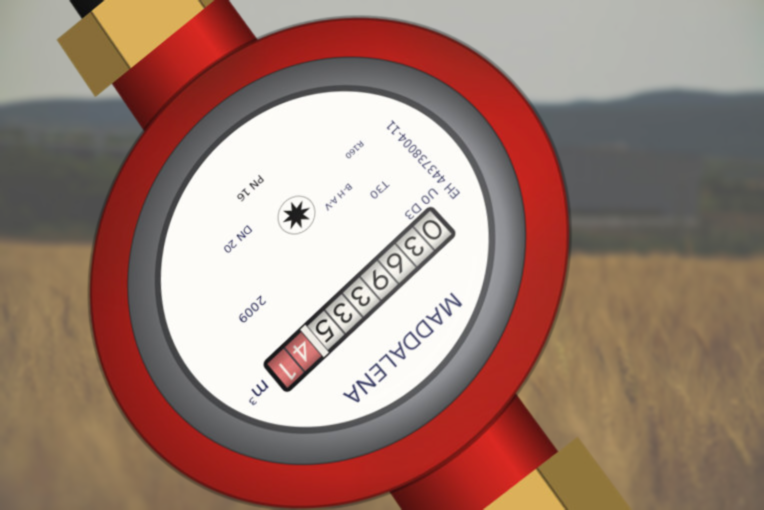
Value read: value=369335.41 unit=m³
